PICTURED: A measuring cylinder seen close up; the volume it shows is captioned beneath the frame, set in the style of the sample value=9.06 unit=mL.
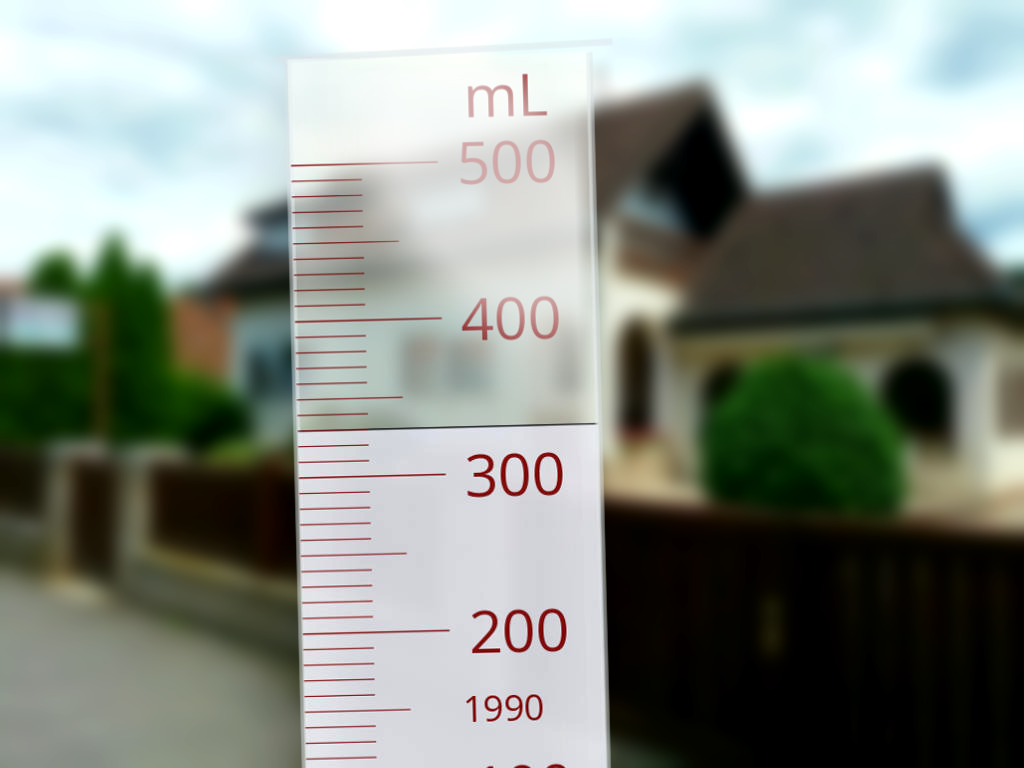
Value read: value=330 unit=mL
